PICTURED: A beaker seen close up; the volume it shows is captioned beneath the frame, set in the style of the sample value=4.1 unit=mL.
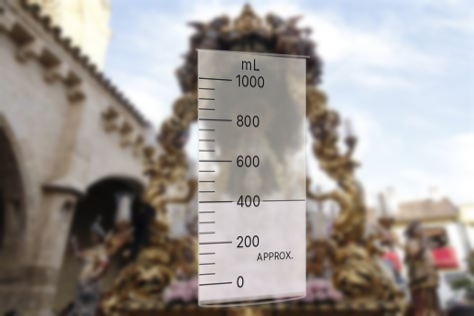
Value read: value=400 unit=mL
